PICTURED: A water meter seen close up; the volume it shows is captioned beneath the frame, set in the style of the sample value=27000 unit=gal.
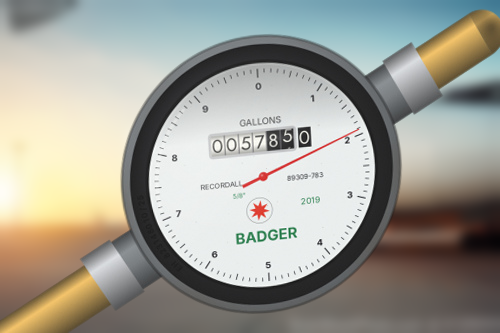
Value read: value=57851.9 unit=gal
